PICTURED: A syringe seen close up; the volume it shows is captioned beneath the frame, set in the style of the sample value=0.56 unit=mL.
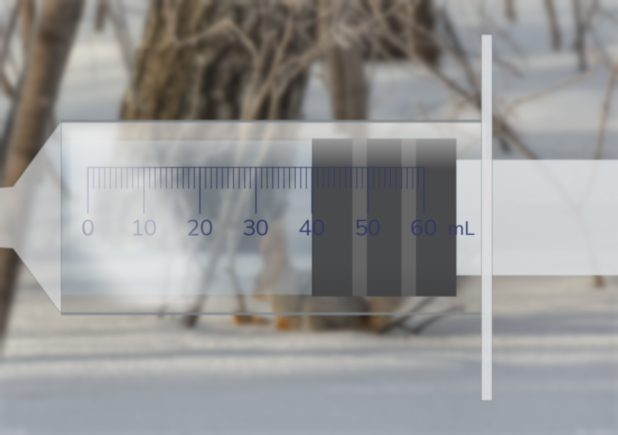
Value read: value=40 unit=mL
